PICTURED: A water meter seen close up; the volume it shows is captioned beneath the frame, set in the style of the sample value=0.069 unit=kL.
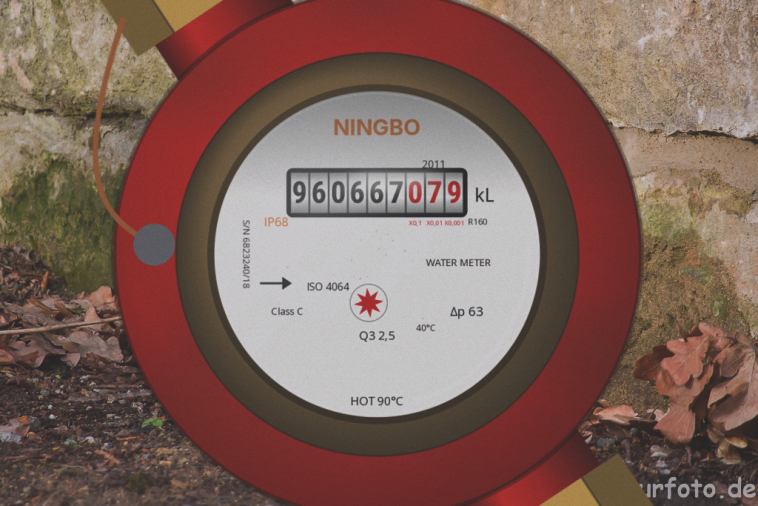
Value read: value=960667.079 unit=kL
